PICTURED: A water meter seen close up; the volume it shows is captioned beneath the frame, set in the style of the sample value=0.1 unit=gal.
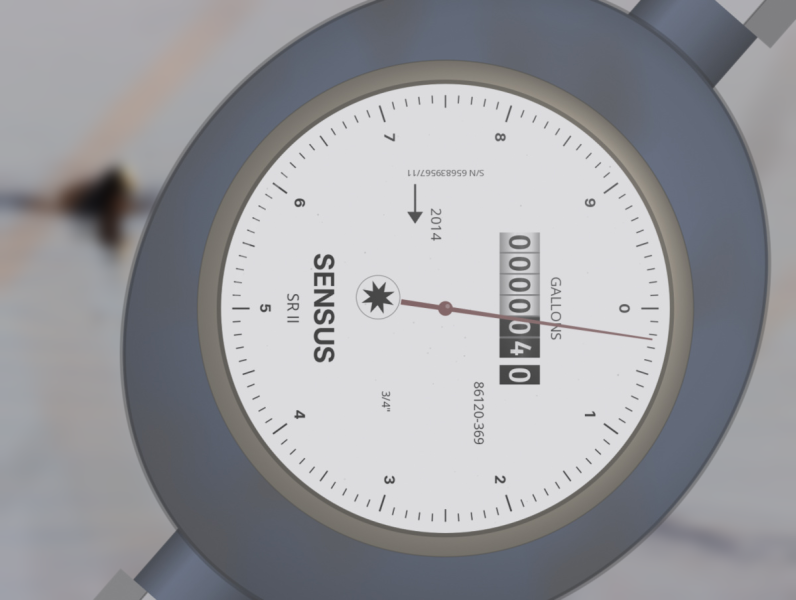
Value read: value=40.2 unit=gal
